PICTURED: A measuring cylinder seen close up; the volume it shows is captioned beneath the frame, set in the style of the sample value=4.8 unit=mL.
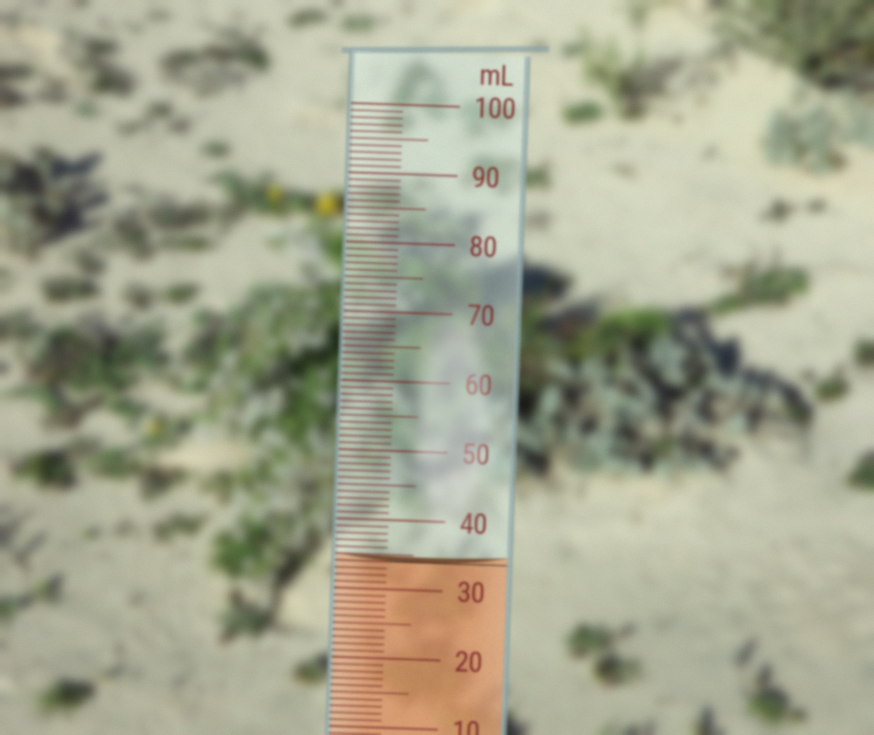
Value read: value=34 unit=mL
